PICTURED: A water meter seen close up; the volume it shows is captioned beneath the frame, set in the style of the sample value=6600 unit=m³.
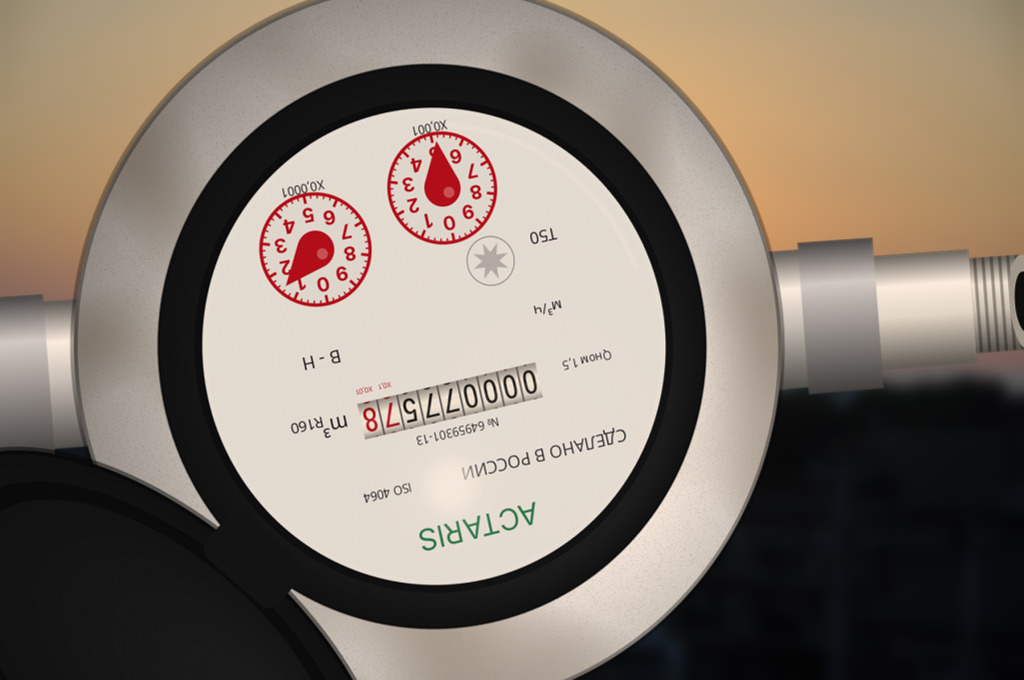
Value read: value=775.7851 unit=m³
